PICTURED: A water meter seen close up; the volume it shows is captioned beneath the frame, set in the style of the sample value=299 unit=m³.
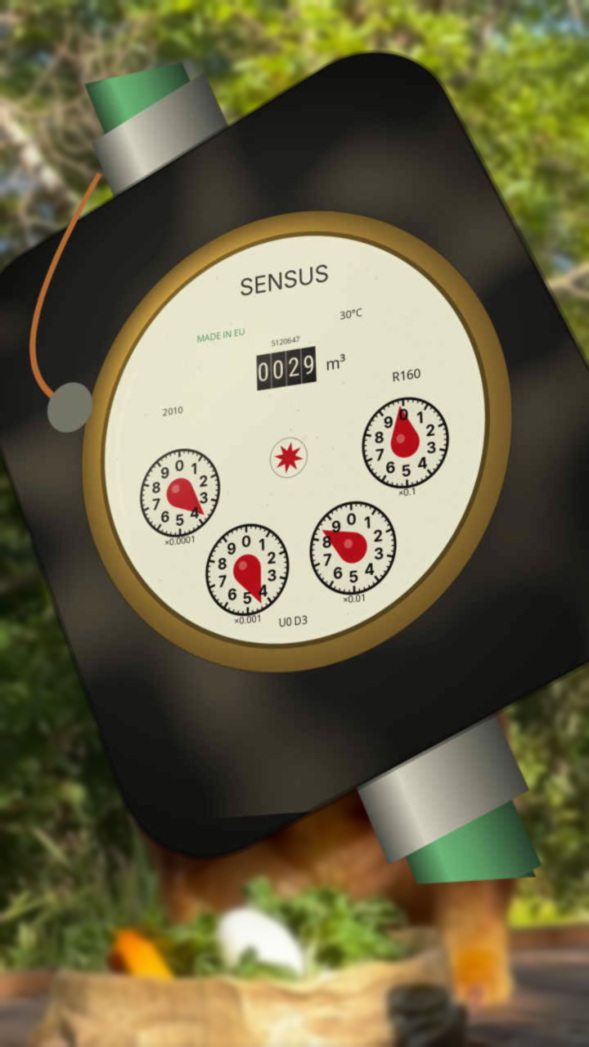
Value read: value=28.9843 unit=m³
